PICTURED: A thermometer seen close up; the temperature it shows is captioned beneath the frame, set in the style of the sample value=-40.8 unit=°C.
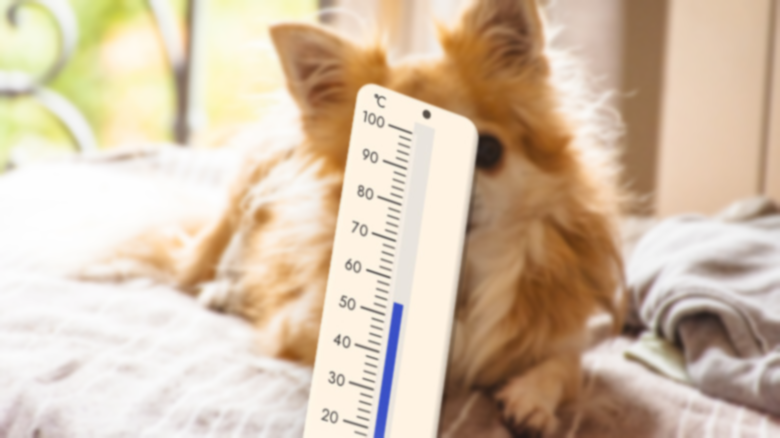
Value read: value=54 unit=°C
